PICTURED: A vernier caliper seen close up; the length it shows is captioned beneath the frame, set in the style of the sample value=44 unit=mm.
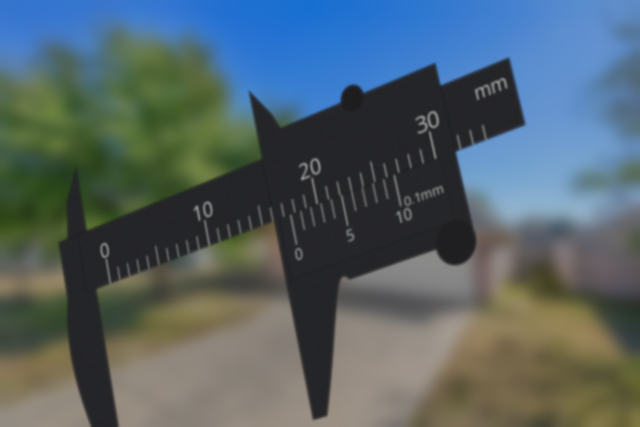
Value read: value=17.6 unit=mm
